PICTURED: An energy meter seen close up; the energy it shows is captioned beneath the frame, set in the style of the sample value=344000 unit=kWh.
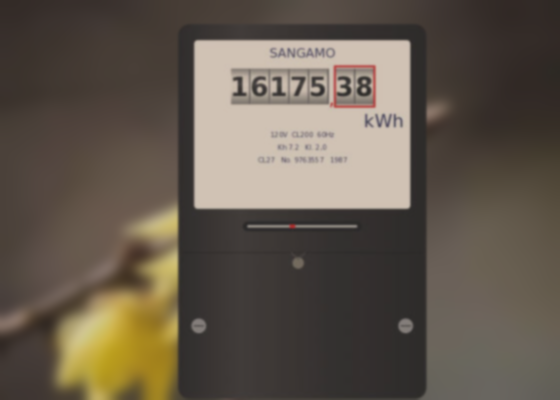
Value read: value=16175.38 unit=kWh
